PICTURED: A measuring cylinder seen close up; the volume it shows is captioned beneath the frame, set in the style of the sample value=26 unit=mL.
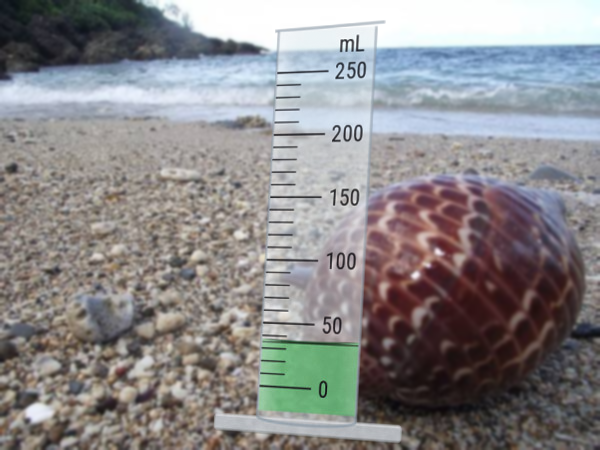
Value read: value=35 unit=mL
